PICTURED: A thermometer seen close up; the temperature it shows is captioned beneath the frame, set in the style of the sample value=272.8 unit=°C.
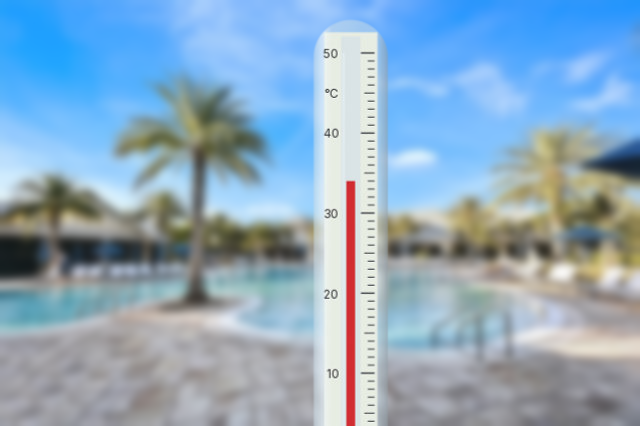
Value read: value=34 unit=°C
